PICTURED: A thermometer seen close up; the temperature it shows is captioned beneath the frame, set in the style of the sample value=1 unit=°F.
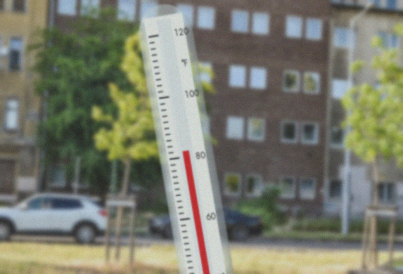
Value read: value=82 unit=°F
